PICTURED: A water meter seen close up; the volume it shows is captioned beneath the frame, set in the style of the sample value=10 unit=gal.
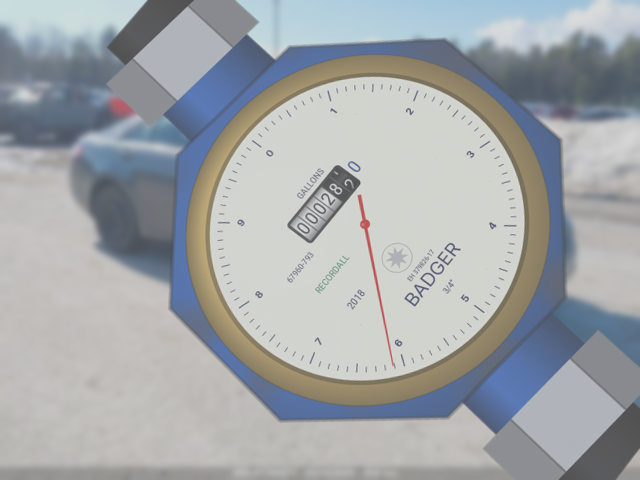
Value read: value=2816.1 unit=gal
